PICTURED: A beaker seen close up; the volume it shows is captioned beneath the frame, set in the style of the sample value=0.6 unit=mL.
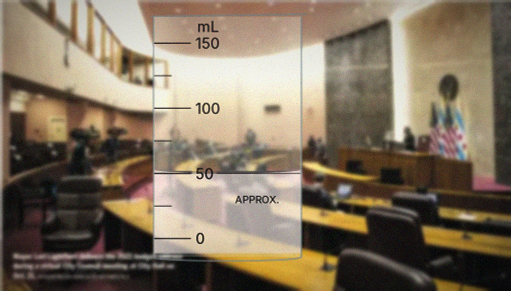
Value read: value=50 unit=mL
